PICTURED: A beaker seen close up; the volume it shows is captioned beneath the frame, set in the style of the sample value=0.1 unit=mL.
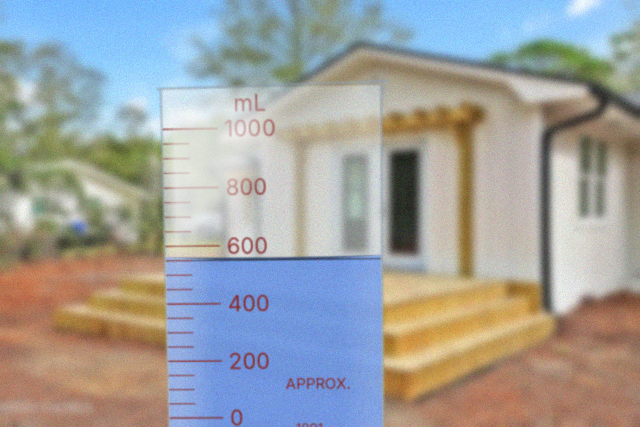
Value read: value=550 unit=mL
